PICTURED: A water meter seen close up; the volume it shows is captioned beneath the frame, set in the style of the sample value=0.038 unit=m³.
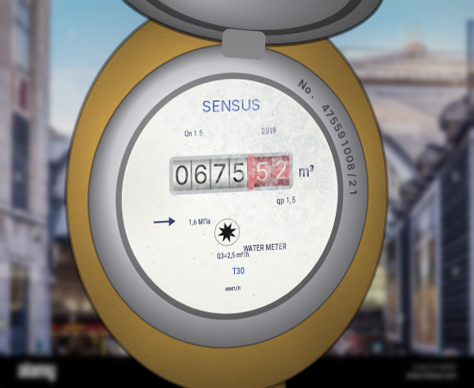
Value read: value=675.52 unit=m³
